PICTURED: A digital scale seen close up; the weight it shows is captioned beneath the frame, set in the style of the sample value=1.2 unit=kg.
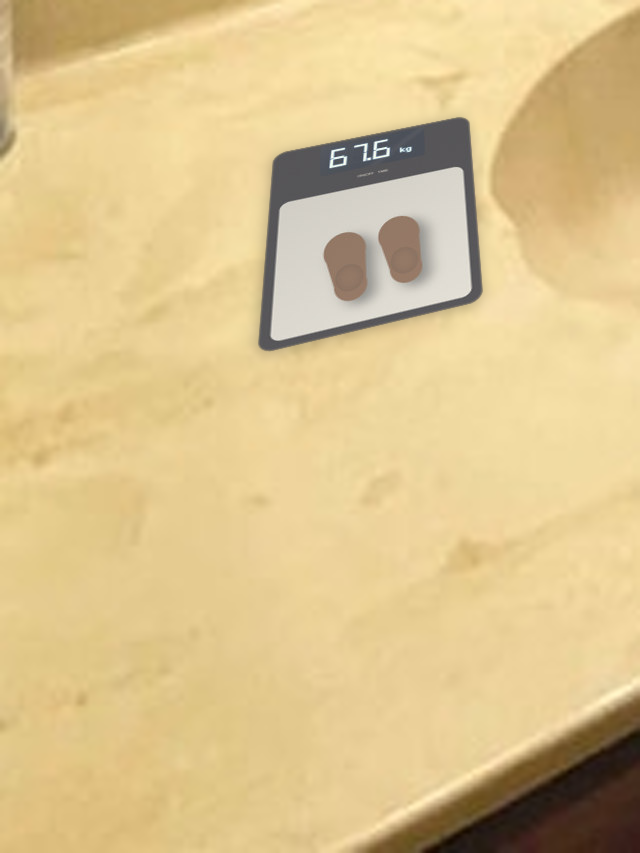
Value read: value=67.6 unit=kg
